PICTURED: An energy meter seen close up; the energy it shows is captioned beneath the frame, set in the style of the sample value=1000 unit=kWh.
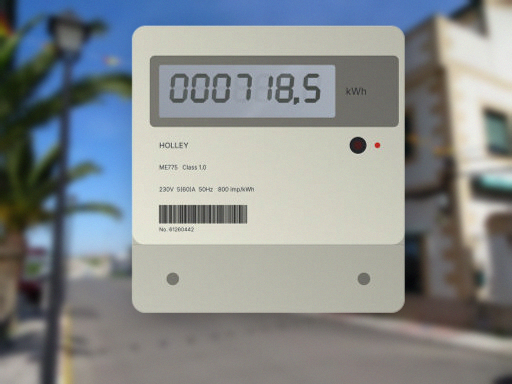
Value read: value=718.5 unit=kWh
